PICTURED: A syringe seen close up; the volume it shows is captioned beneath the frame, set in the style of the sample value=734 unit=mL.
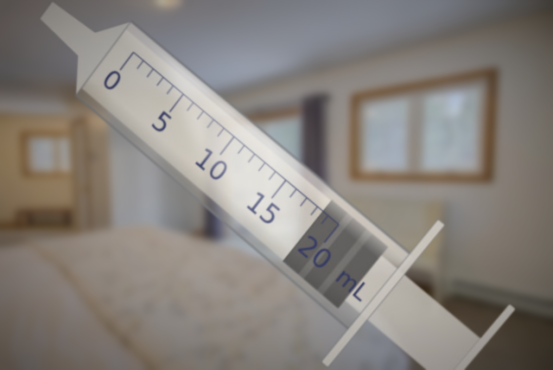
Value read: value=18.5 unit=mL
